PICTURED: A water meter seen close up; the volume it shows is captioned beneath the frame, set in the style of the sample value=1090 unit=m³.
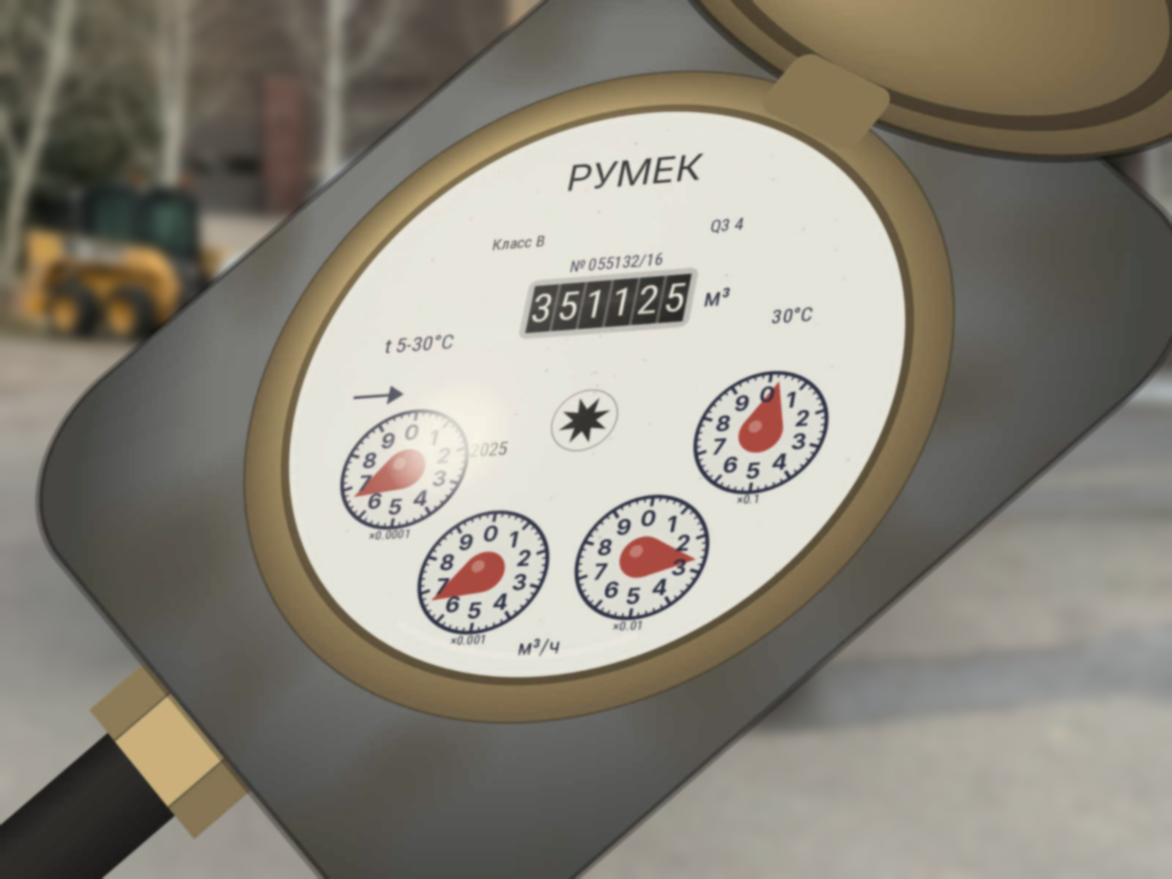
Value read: value=351125.0266 unit=m³
